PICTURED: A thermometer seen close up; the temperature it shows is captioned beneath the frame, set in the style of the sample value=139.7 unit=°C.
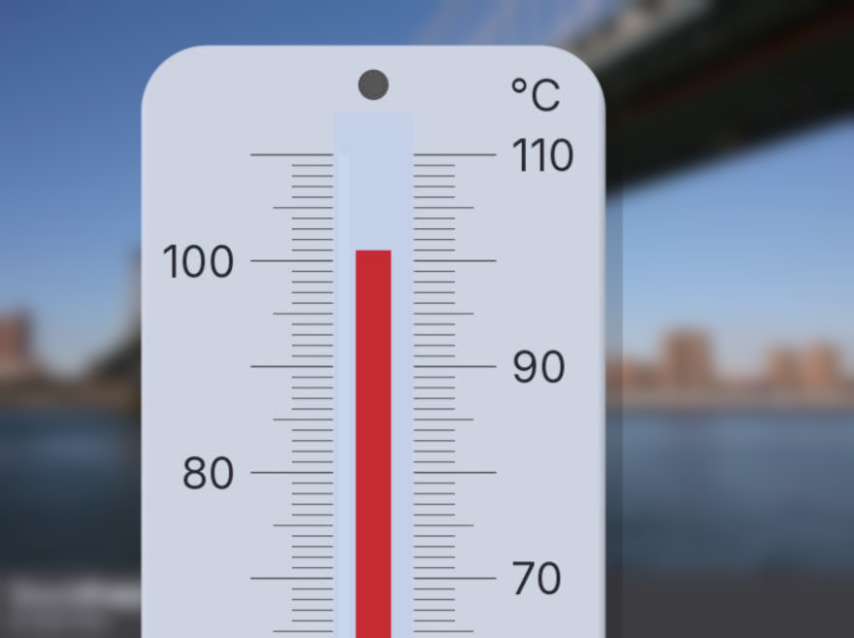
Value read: value=101 unit=°C
